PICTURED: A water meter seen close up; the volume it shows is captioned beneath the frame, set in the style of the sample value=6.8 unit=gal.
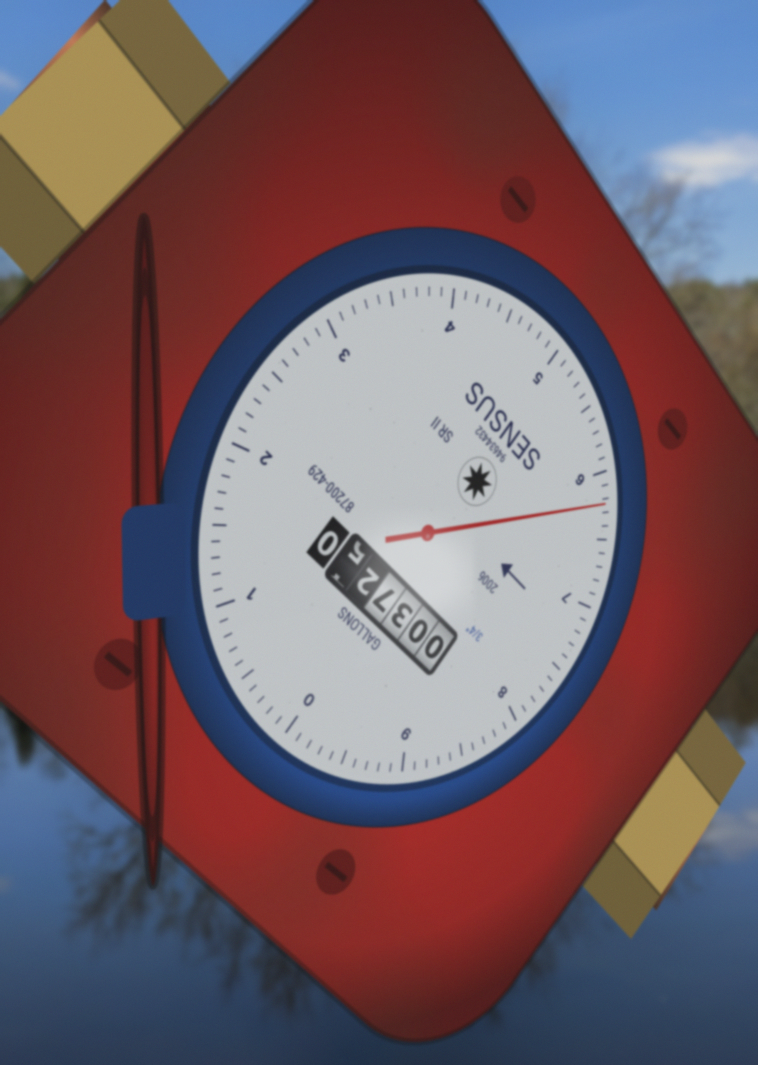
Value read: value=37246.2 unit=gal
